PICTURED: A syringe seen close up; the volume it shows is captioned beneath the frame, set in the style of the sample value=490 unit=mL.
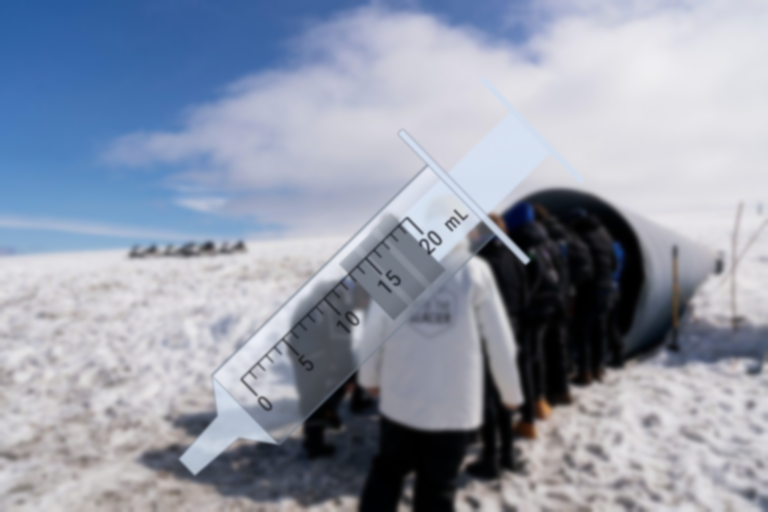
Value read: value=13 unit=mL
